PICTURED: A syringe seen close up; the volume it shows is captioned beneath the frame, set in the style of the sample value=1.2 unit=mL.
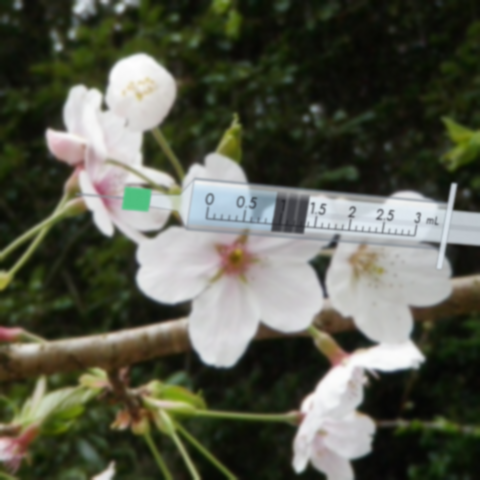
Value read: value=0.9 unit=mL
